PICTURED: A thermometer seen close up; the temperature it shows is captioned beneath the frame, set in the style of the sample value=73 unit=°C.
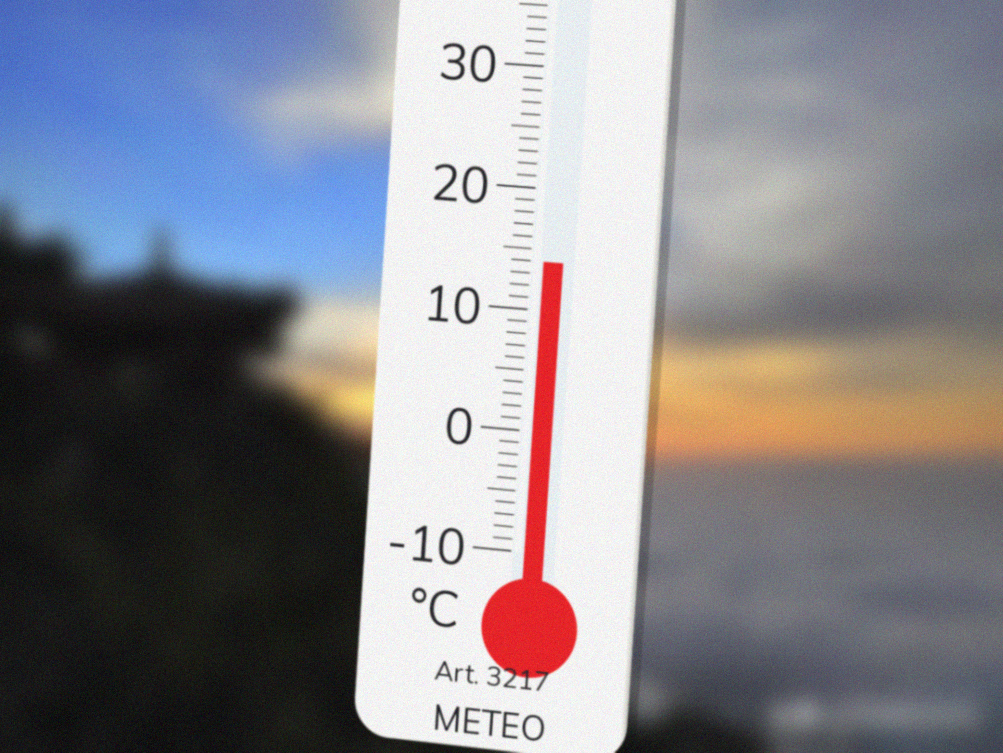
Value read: value=14 unit=°C
